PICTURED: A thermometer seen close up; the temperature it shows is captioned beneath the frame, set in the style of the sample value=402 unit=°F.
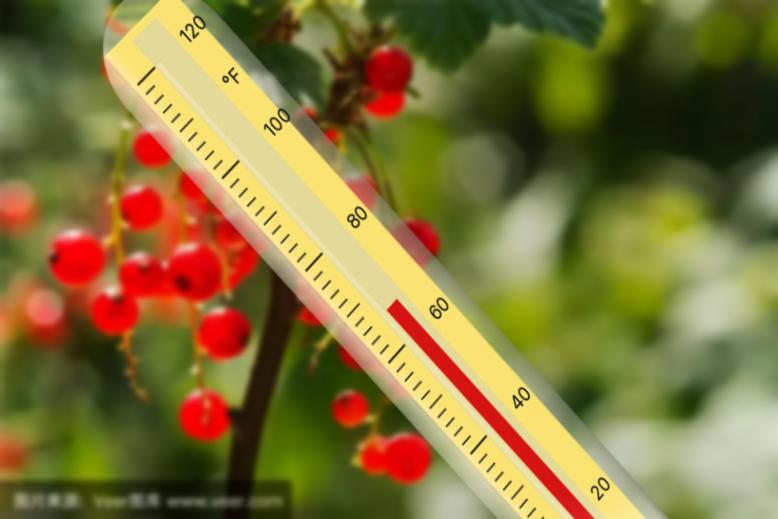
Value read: value=66 unit=°F
